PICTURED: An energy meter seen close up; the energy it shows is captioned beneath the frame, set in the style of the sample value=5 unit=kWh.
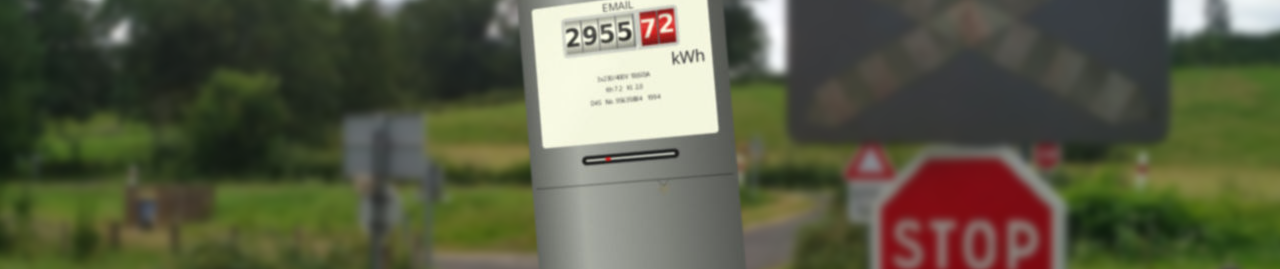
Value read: value=2955.72 unit=kWh
